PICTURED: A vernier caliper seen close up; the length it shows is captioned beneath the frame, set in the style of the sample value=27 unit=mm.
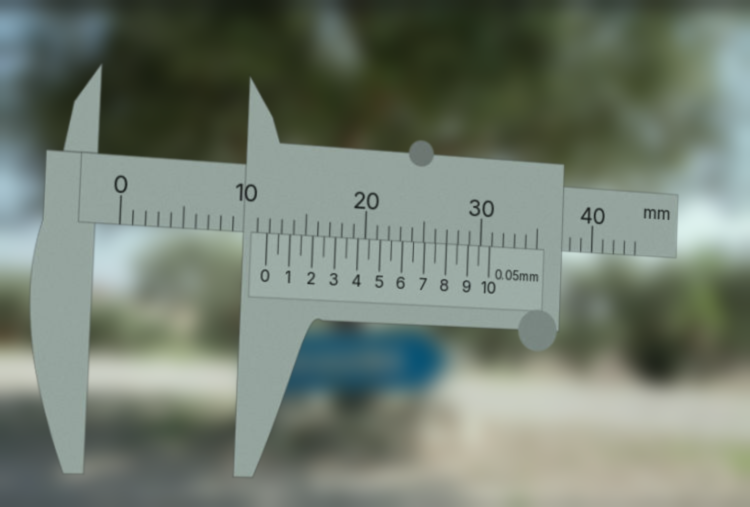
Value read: value=11.8 unit=mm
